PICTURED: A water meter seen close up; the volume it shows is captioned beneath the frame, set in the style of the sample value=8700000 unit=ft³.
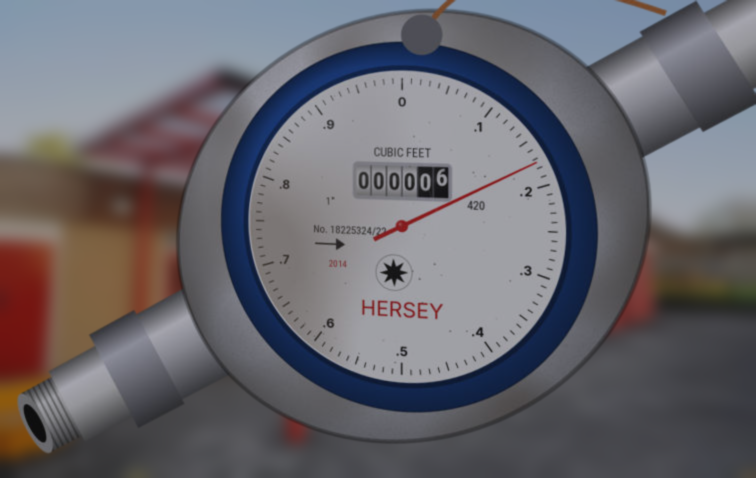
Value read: value=6.17 unit=ft³
